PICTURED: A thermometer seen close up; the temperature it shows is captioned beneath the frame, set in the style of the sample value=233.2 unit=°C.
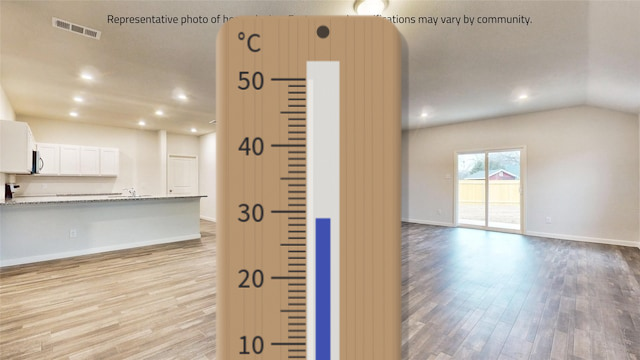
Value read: value=29 unit=°C
